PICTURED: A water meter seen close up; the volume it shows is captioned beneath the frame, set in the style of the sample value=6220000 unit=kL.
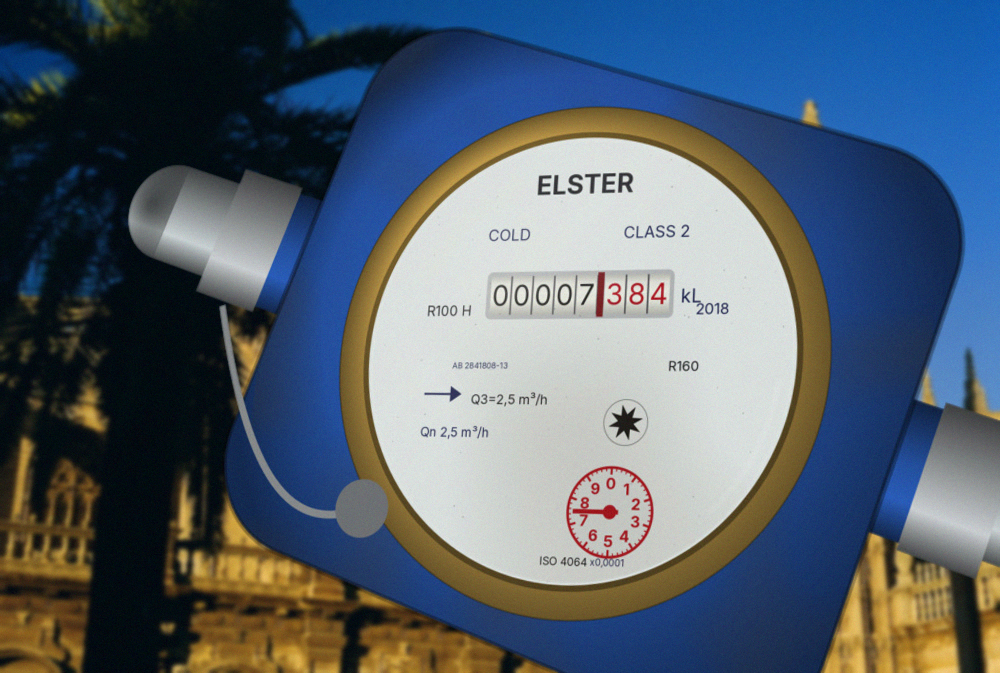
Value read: value=7.3847 unit=kL
